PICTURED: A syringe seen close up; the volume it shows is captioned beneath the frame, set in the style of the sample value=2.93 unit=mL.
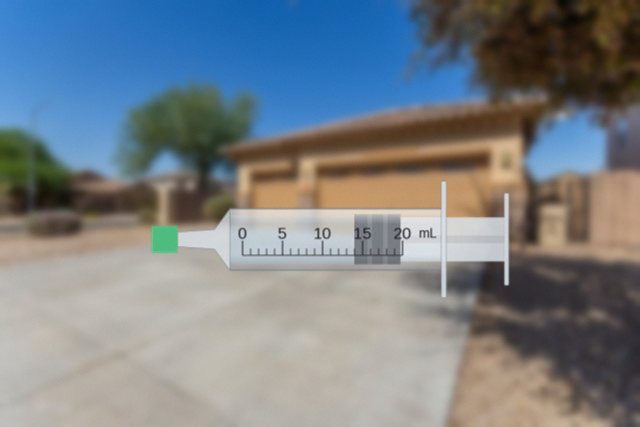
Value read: value=14 unit=mL
